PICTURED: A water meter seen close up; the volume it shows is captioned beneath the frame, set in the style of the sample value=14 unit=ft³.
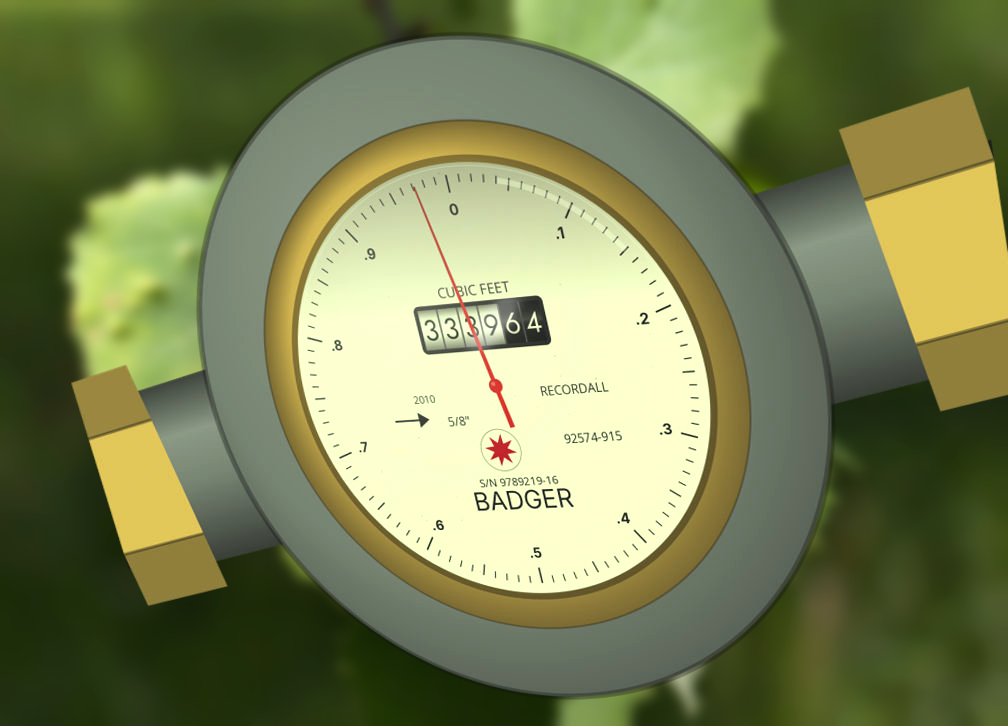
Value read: value=333963.97 unit=ft³
